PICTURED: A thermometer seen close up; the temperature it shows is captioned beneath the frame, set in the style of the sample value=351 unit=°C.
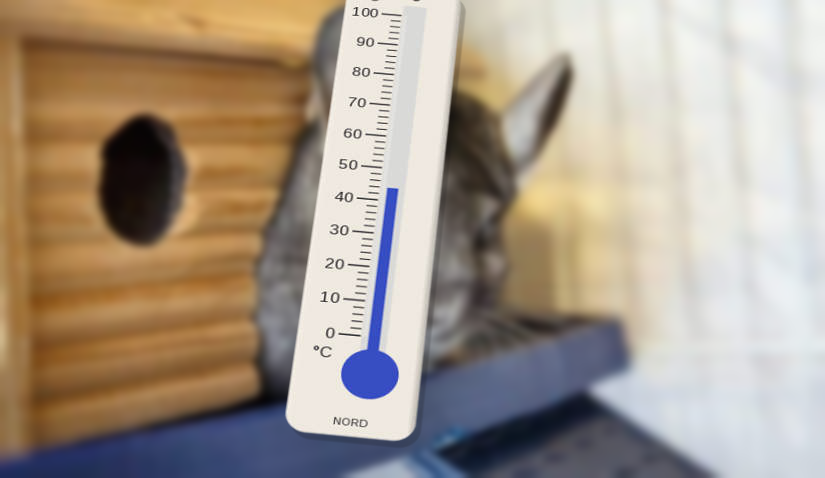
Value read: value=44 unit=°C
